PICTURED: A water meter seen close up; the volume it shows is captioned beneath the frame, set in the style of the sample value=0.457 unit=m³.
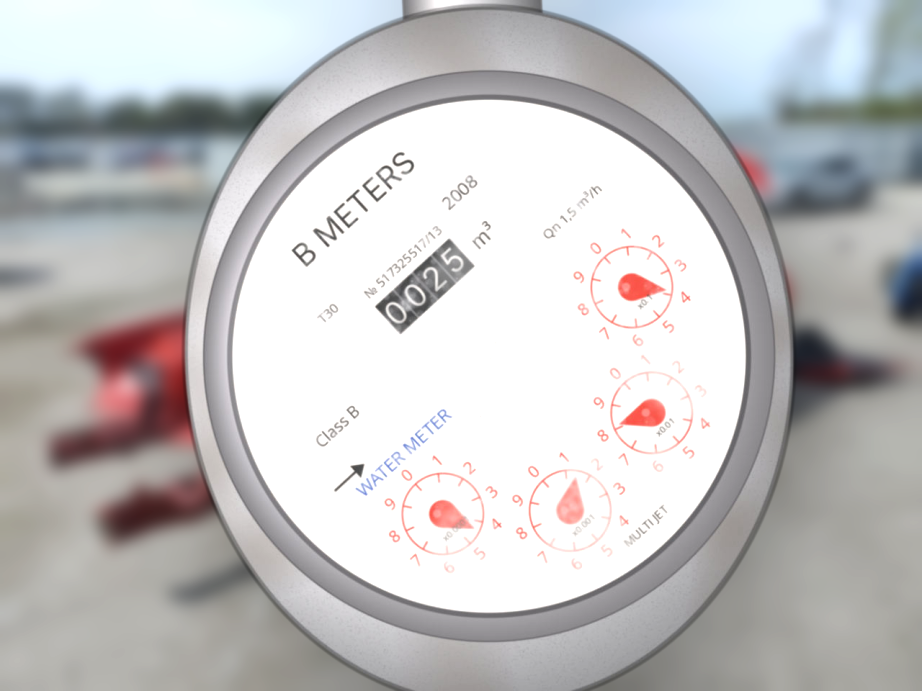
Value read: value=25.3814 unit=m³
